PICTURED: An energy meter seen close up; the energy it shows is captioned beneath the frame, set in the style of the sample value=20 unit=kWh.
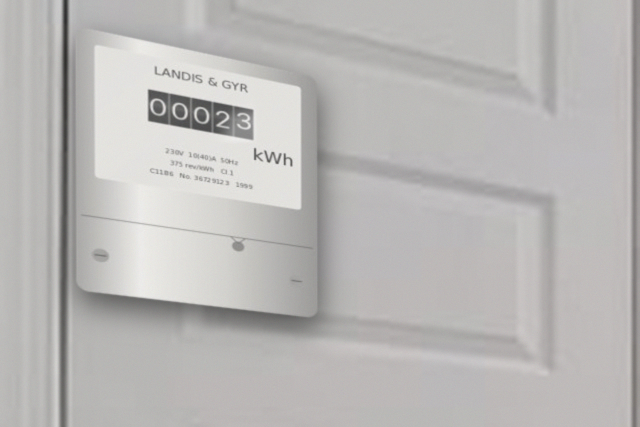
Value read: value=23 unit=kWh
